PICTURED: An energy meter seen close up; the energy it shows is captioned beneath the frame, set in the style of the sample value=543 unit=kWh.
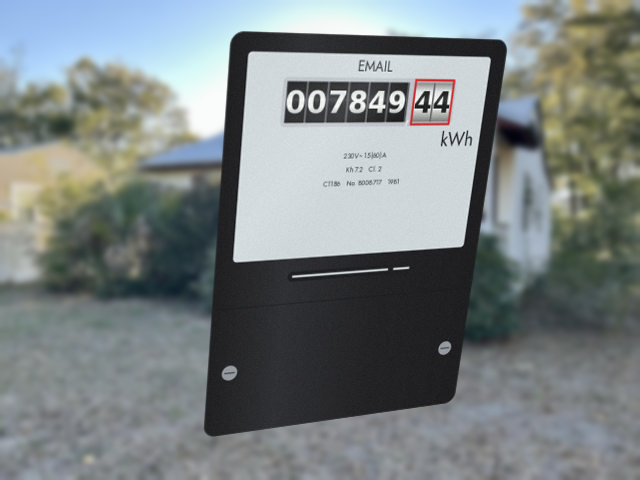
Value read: value=7849.44 unit=kWh
